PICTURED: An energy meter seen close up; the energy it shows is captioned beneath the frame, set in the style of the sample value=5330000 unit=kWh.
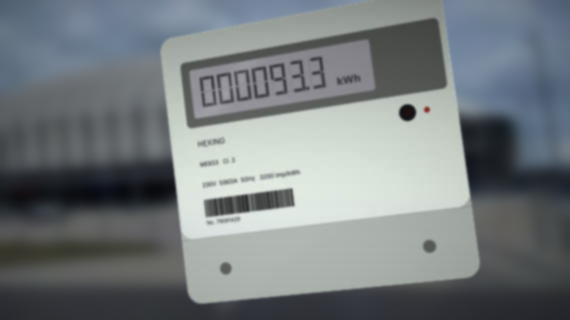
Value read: value=93.3 unit=kWh
